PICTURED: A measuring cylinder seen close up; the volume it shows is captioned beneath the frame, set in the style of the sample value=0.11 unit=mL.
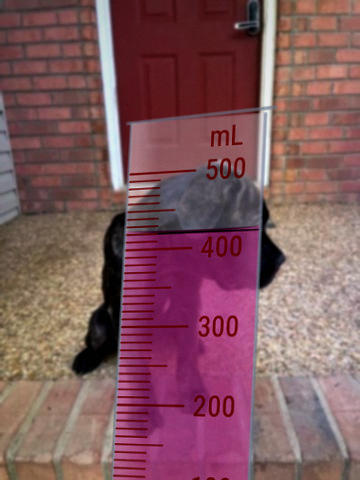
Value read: value=420 unit=mL
